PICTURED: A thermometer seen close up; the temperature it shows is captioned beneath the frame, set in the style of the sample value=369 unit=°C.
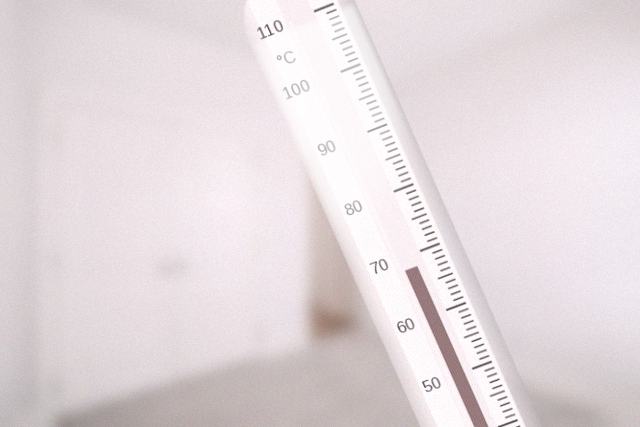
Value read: value=68 unit=°C
